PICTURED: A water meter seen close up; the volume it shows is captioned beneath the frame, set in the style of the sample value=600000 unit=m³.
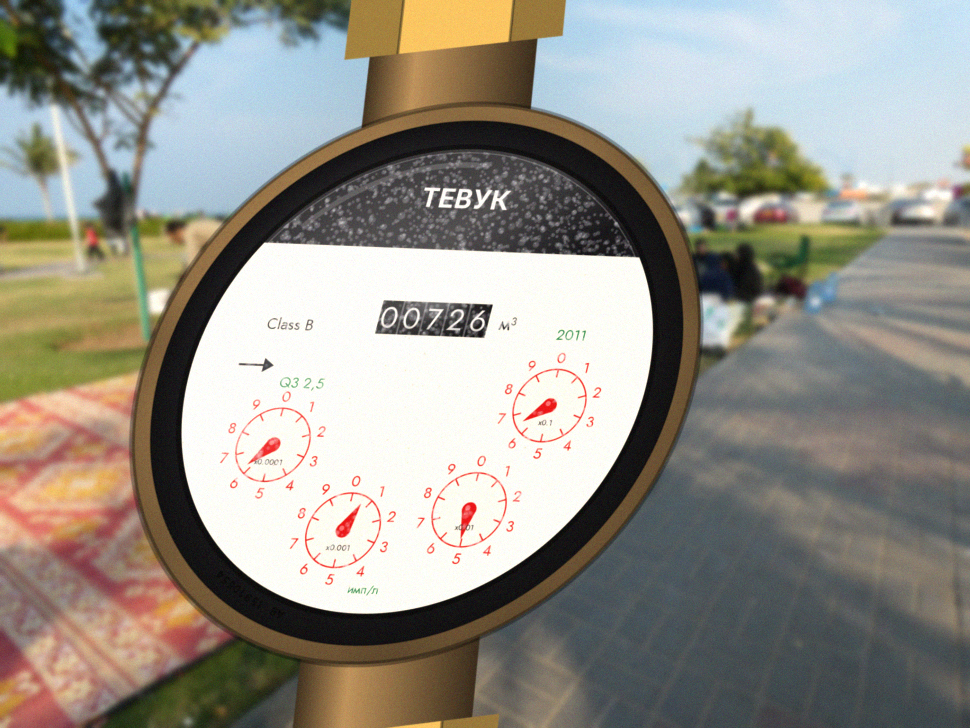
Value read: value=726.6506 unit=m³
